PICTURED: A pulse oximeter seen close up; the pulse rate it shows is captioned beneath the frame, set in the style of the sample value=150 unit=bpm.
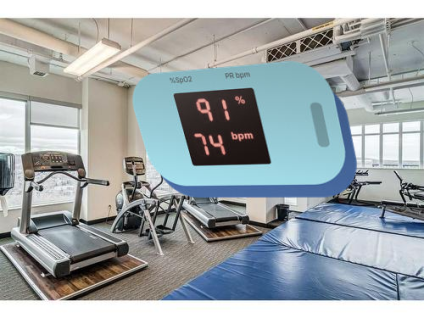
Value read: value=74 unit=bpm
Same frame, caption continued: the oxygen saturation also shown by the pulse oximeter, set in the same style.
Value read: value=91 unit=%
